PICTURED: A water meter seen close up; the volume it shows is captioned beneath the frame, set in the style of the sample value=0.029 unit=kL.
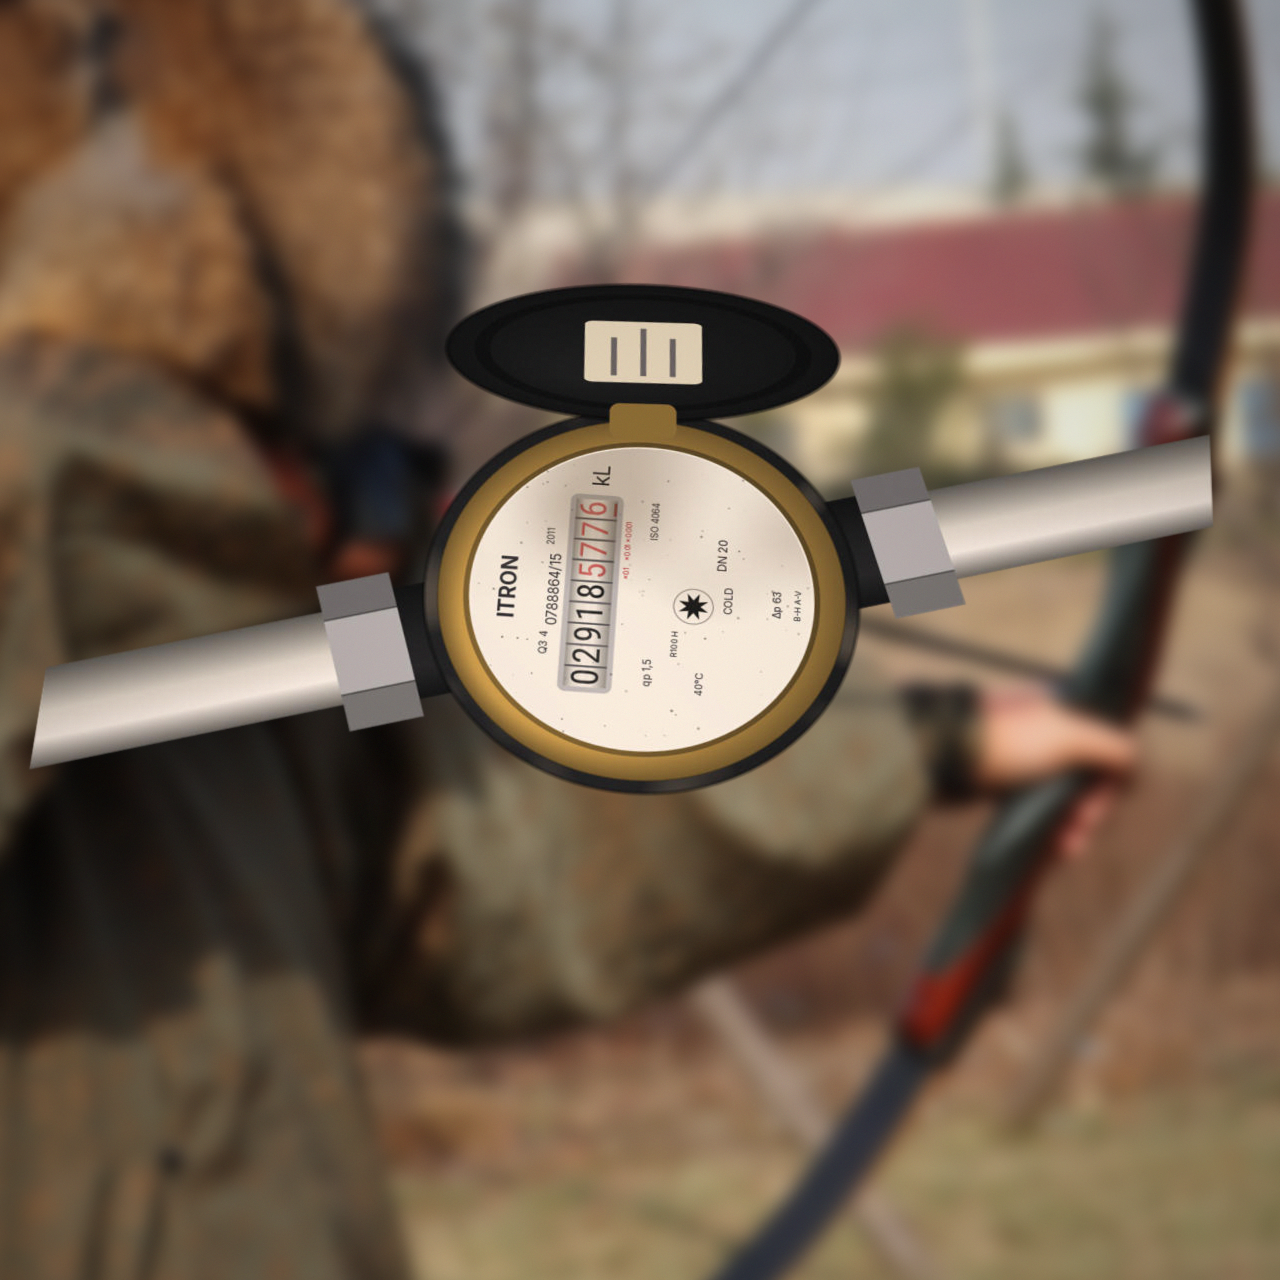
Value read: value=2918.5776 unit=kL
